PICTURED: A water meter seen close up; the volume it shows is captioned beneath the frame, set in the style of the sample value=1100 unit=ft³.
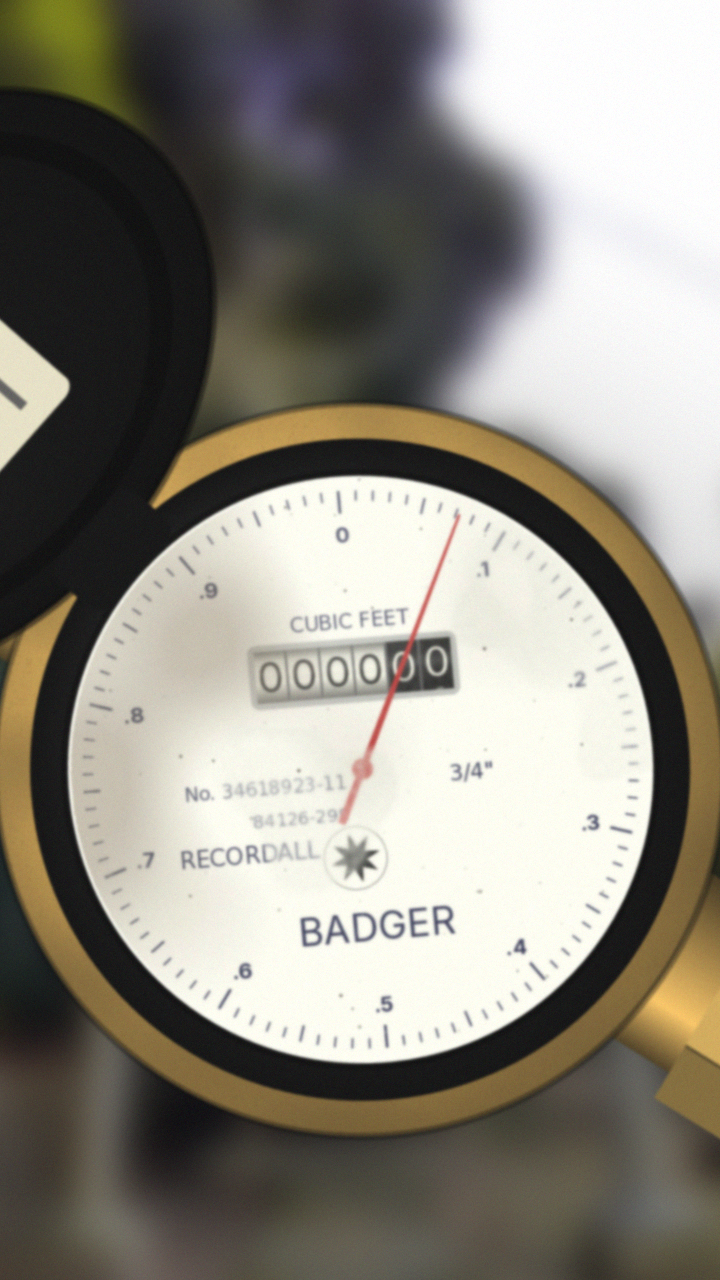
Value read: value=0.07 unit=ft³
